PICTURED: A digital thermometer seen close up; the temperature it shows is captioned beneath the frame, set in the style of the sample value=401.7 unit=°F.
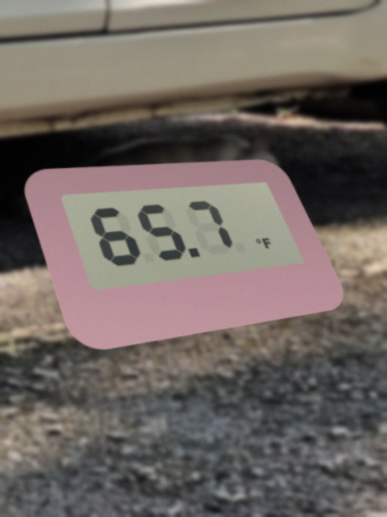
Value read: value=65.7 unit=°F
